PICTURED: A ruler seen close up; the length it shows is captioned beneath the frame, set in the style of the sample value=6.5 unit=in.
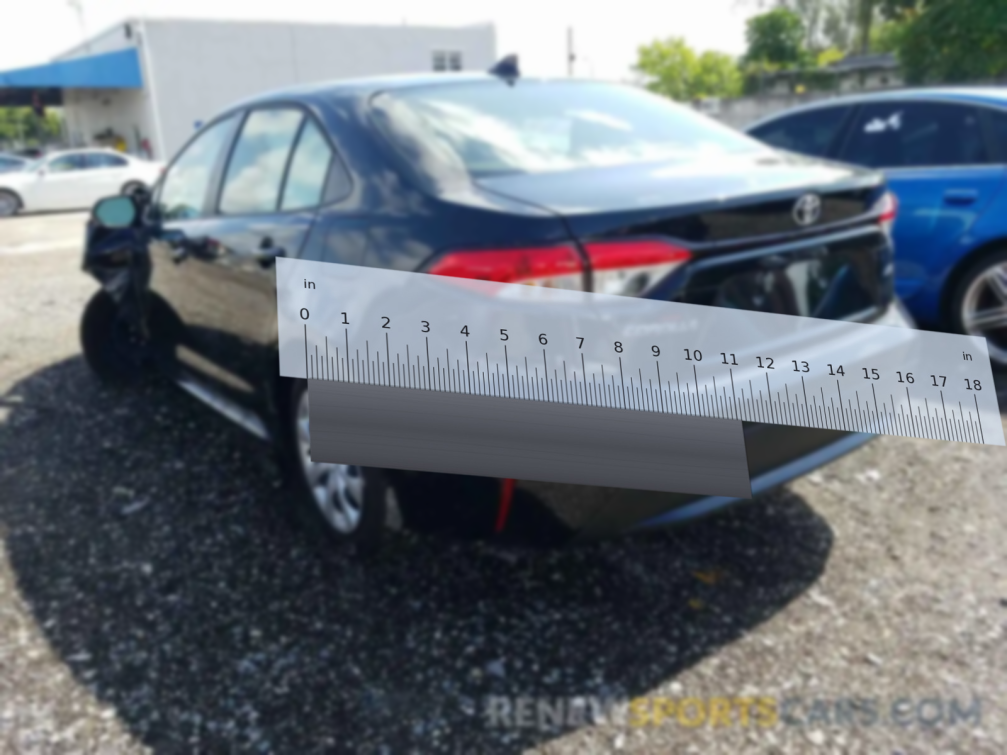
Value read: value=11.125 unit=in
